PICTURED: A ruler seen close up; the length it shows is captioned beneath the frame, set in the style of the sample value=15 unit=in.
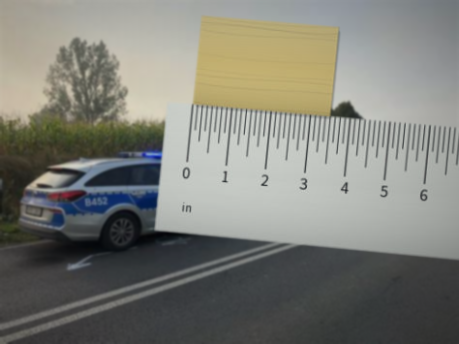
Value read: value=3.5 unit=in
